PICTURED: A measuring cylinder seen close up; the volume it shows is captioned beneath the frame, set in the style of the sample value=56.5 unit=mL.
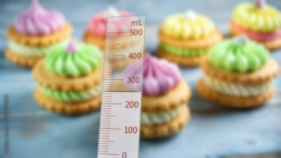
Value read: value=250 unit=mL
